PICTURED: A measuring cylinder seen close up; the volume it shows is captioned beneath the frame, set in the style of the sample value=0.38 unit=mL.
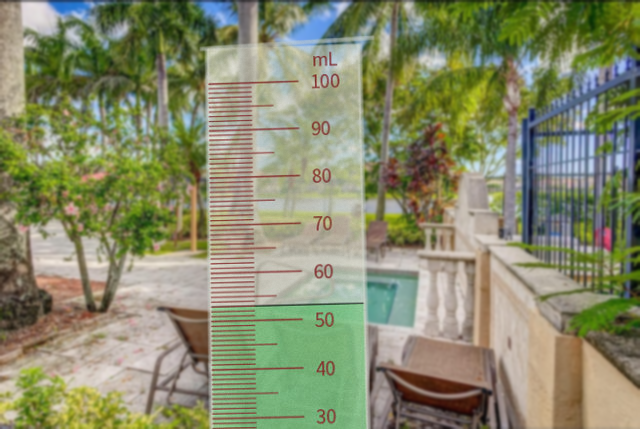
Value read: value=53 unit=mL
